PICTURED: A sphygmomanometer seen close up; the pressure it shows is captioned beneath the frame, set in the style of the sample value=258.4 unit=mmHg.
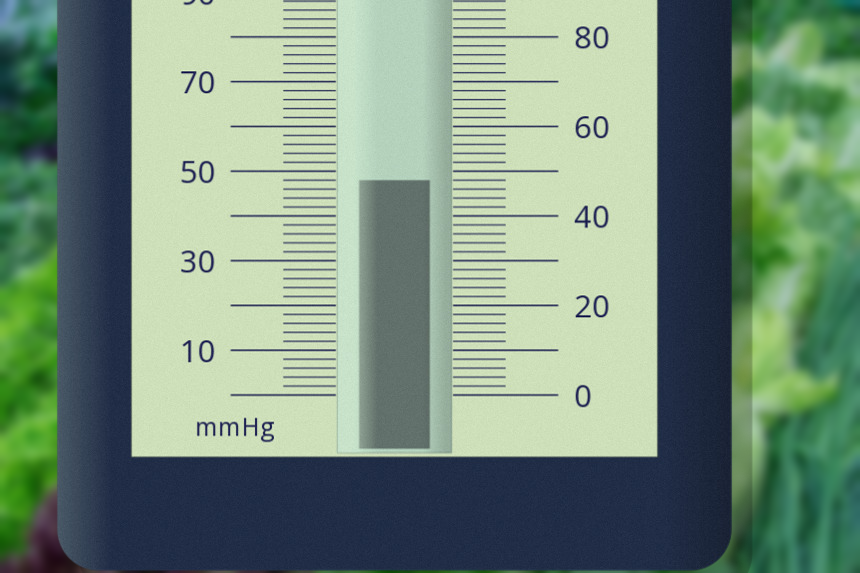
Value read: value=48 unit=mmHg
